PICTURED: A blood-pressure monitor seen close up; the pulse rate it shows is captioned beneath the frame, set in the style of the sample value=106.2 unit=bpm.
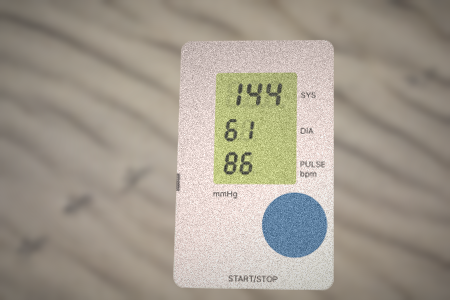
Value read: value=86 unit=bpm
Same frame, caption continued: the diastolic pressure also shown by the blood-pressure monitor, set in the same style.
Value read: value=61 unit=mmHg
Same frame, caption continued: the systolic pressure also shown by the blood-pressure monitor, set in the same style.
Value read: value=144 unit=mmHg
